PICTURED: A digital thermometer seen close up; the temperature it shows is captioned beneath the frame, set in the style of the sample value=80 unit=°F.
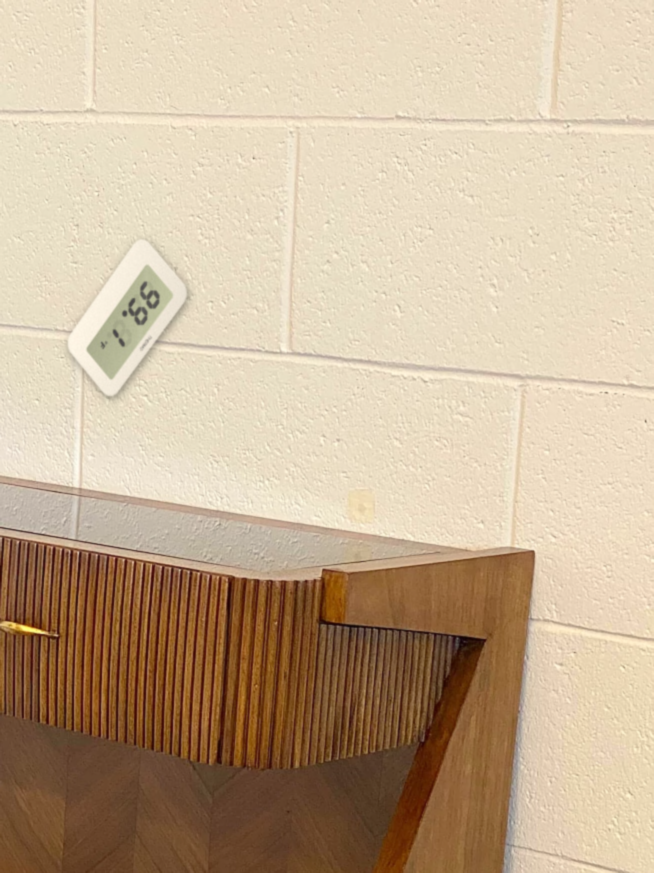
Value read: value=99.1 unit=°F
